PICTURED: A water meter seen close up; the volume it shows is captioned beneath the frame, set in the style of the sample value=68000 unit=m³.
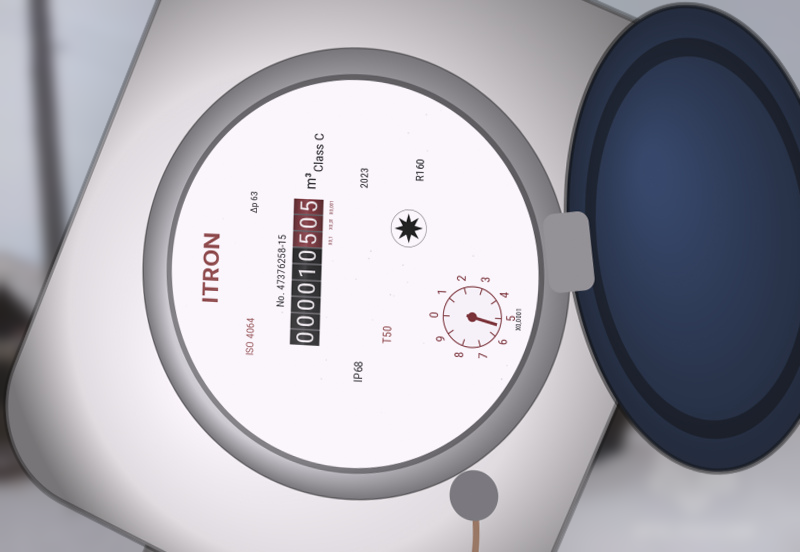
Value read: value=10.5055 unit=m³
